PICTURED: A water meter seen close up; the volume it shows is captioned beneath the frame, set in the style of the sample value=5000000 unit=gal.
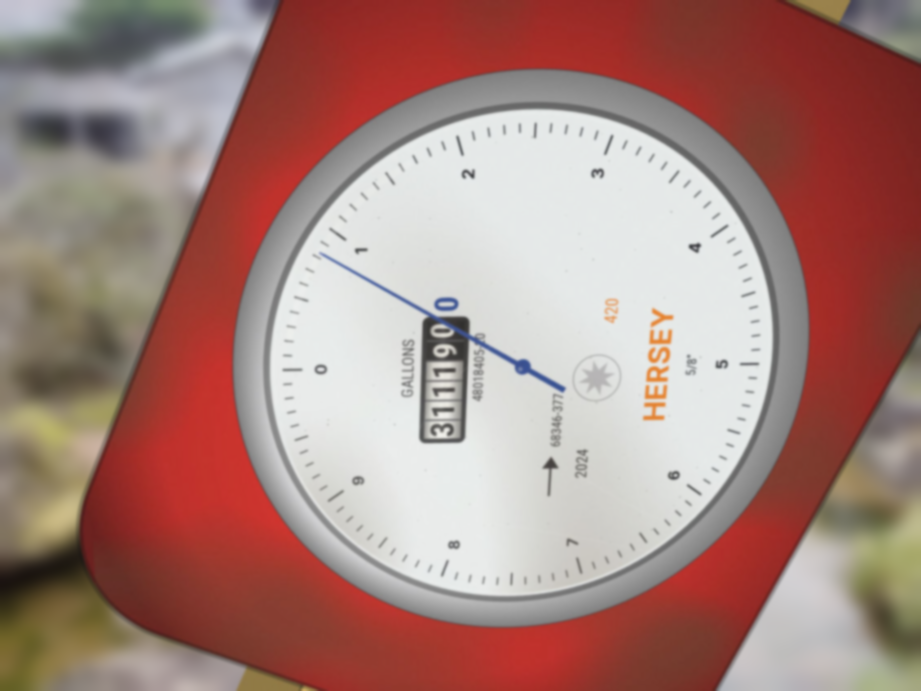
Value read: value=3111900.8 unit=gal
